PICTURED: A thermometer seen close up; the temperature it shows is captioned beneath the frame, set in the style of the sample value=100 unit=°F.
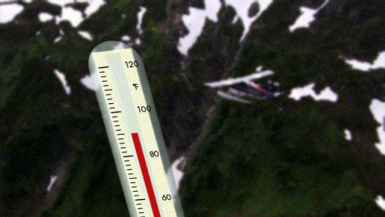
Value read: value=90 unit=°F
